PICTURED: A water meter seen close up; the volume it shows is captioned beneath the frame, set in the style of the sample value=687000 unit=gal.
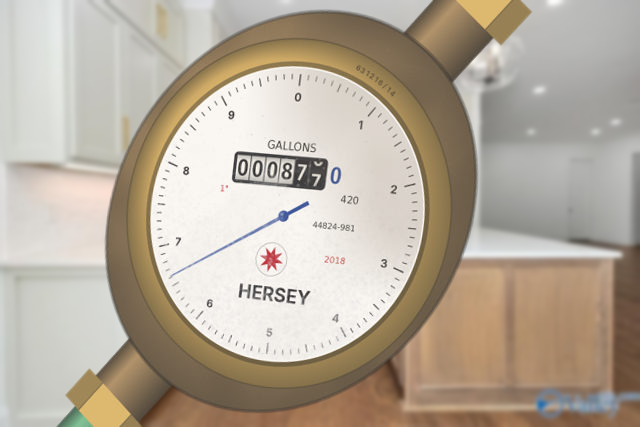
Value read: value=8766.6 unit=gal
